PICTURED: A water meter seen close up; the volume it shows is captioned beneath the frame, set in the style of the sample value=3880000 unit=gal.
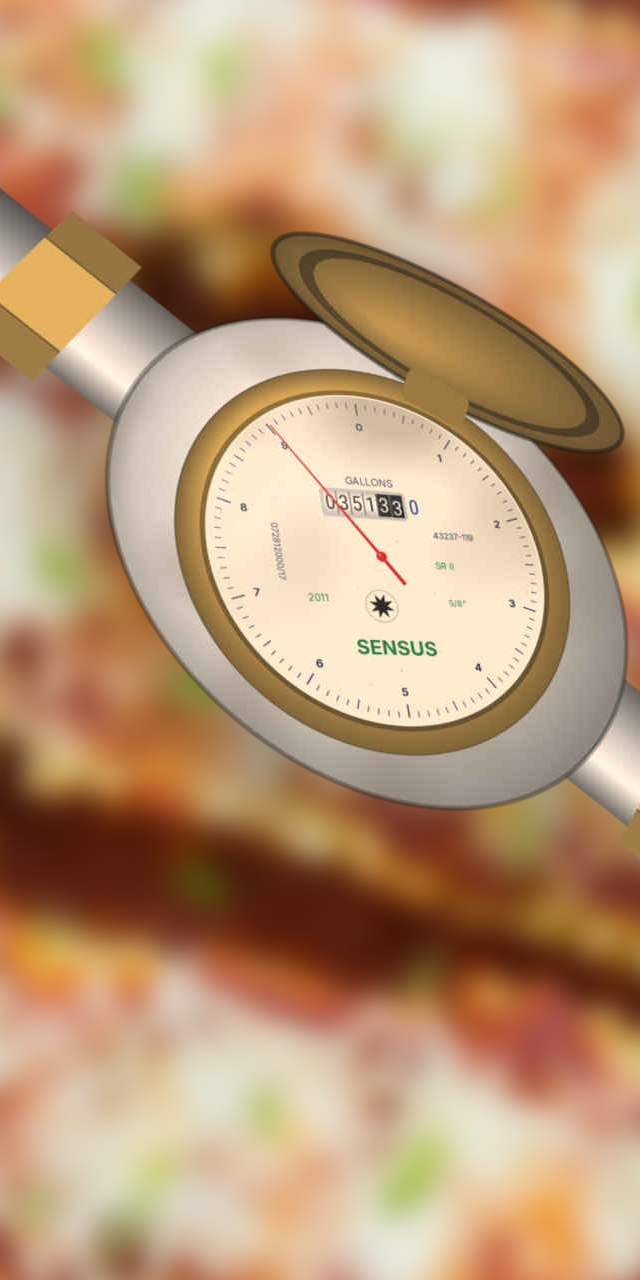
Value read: value=351329.0 unit=gal
